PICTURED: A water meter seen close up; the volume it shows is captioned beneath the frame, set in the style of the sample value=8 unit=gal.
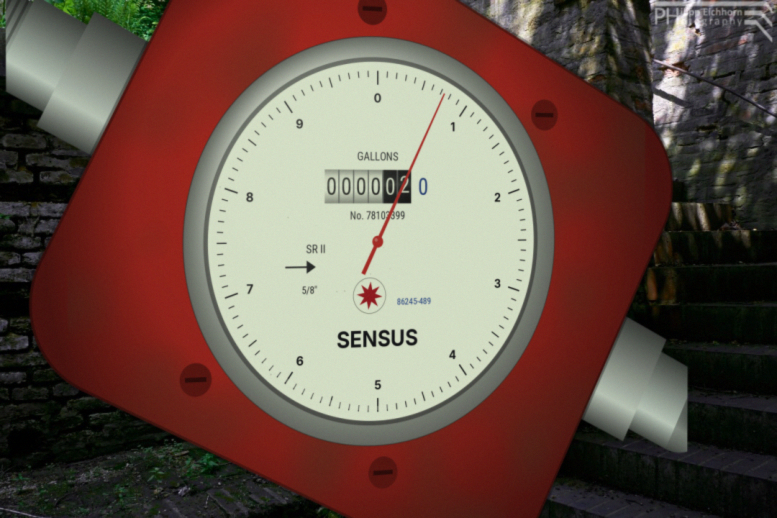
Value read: value=20.7 unit=gal
